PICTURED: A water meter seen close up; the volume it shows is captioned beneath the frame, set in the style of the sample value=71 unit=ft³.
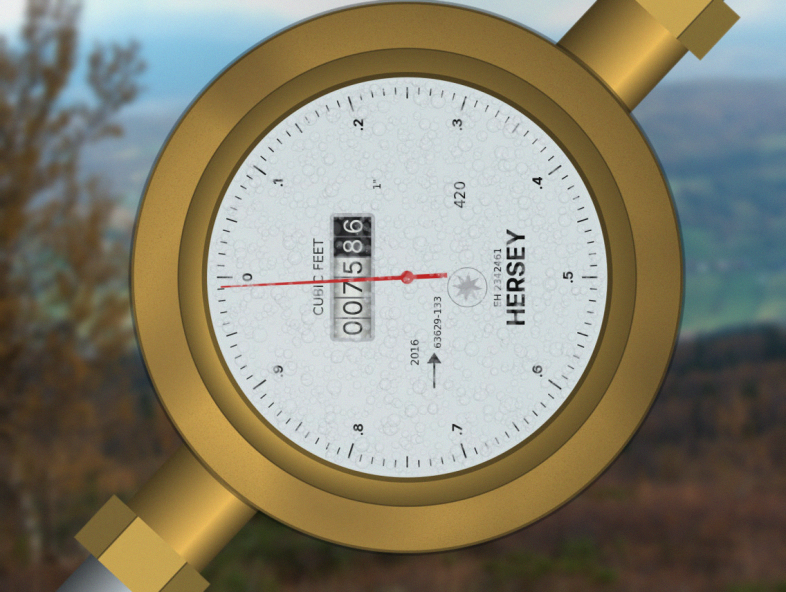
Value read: value=7585.99 unit=ft³
